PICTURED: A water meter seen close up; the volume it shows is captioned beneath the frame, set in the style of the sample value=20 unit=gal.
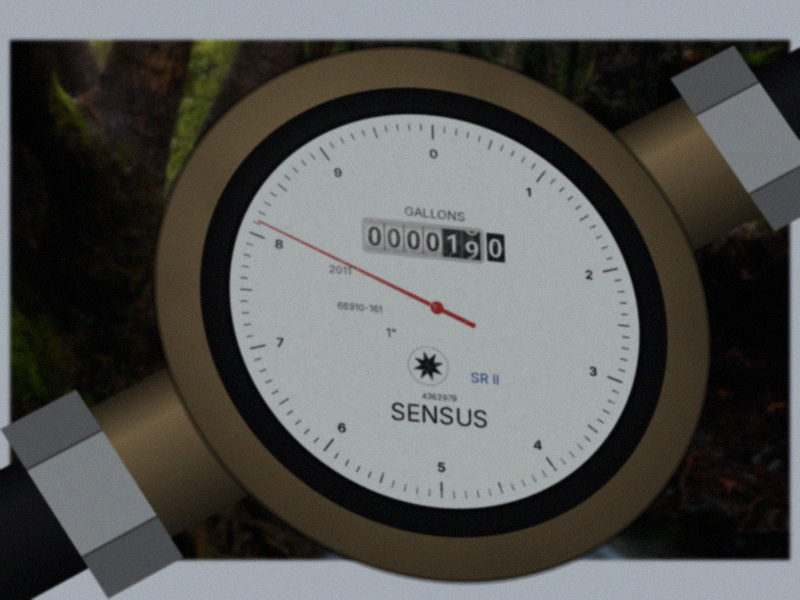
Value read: value=188.1 unit=gal
